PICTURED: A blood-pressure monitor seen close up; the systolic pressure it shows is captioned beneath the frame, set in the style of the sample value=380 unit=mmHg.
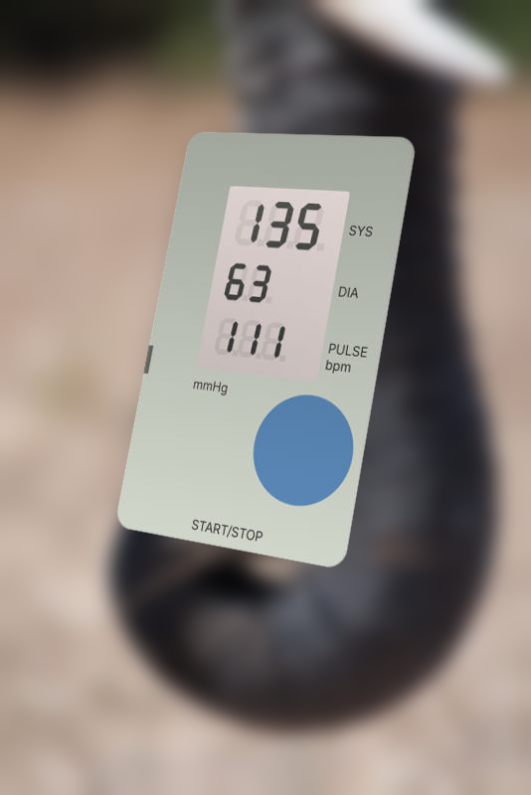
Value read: value=135 unit=mmHg
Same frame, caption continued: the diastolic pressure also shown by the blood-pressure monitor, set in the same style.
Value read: value=63 unit=mmHg
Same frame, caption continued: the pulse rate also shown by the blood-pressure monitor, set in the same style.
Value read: value=111 unit=bpm
